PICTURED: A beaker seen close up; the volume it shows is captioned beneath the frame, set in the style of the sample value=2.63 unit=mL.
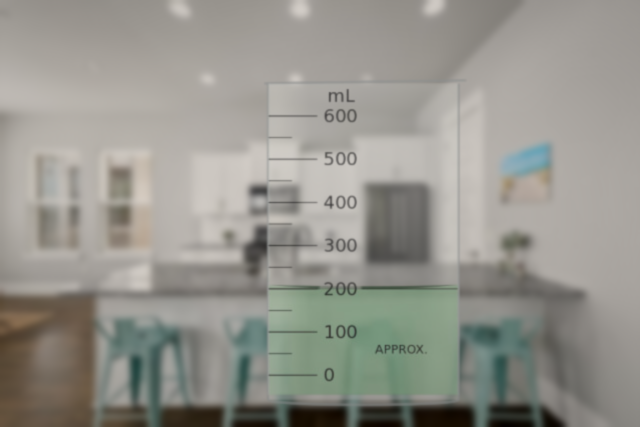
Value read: value=200 unit=mL
